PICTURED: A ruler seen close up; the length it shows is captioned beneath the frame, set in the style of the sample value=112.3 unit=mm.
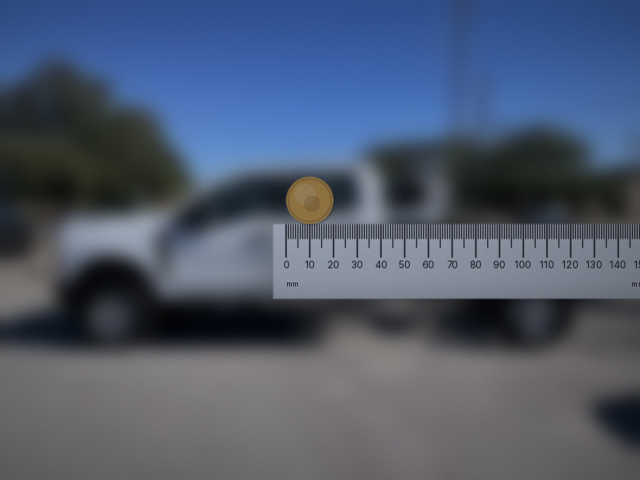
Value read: value=20 unit=mm
